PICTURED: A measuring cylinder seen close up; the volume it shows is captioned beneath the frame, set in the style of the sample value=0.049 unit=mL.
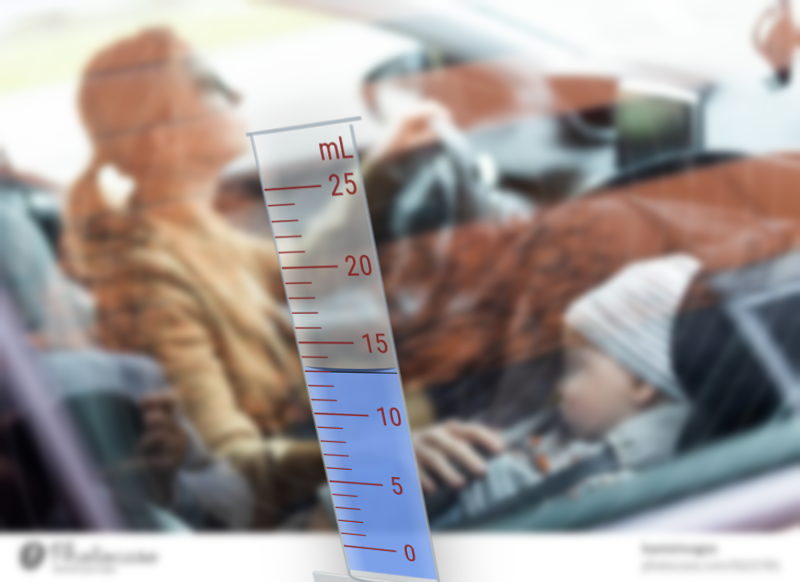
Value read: value=13 unit=mL
